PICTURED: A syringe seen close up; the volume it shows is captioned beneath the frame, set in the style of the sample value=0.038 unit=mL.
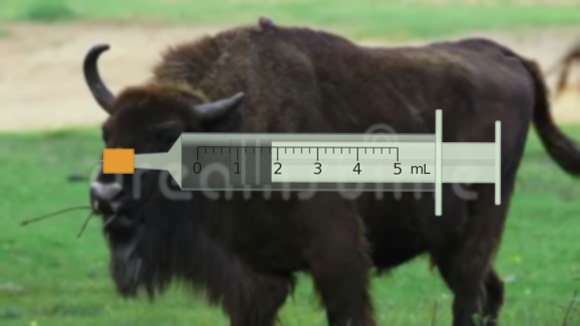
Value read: value=0.8 unit=mL
